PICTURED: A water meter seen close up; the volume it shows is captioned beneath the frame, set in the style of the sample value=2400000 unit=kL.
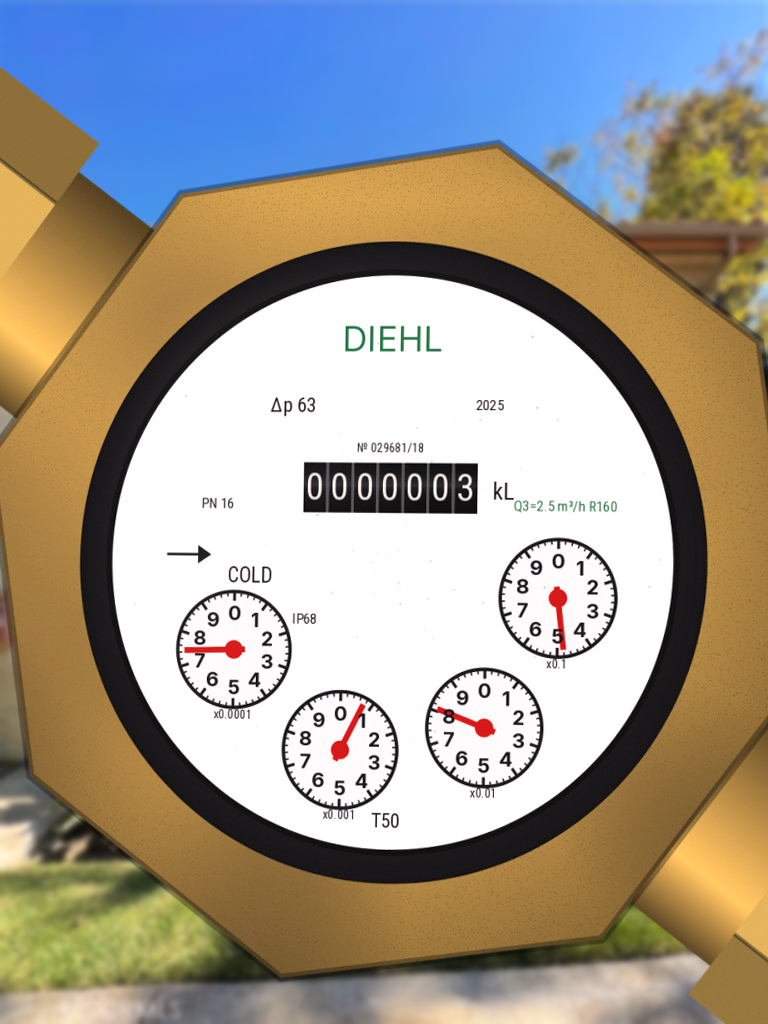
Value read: value=3.4807 unit=kL
